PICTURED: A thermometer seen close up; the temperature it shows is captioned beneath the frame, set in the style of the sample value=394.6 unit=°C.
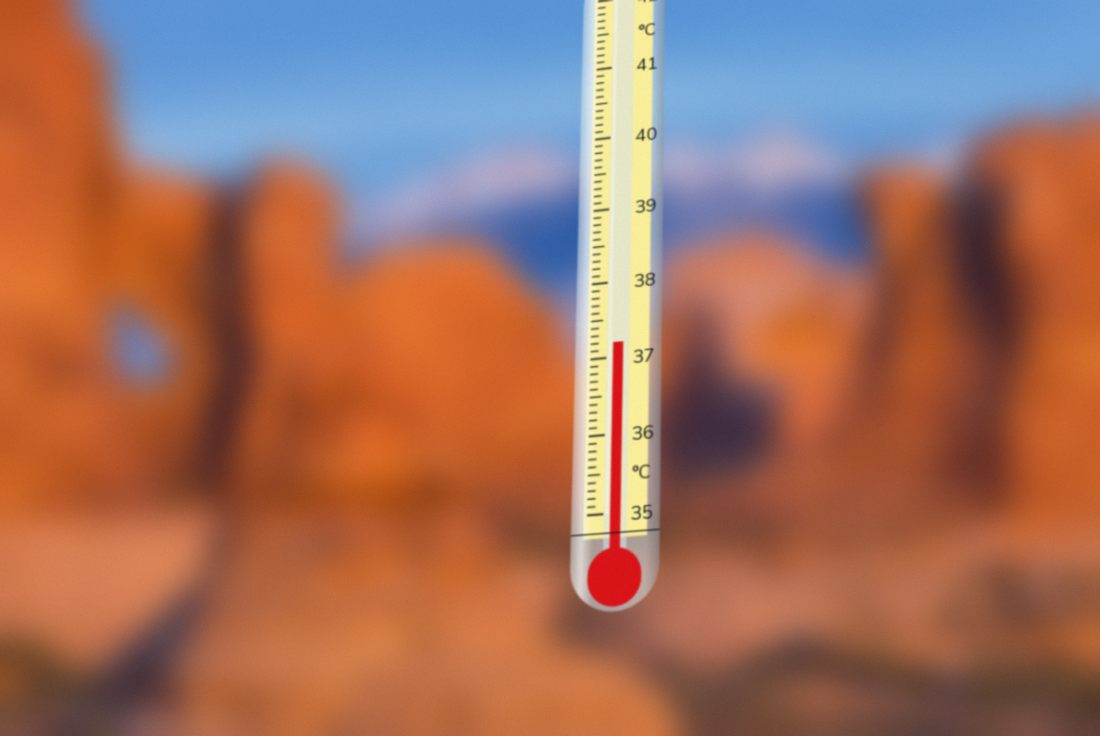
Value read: value=37.2 unit=°C
